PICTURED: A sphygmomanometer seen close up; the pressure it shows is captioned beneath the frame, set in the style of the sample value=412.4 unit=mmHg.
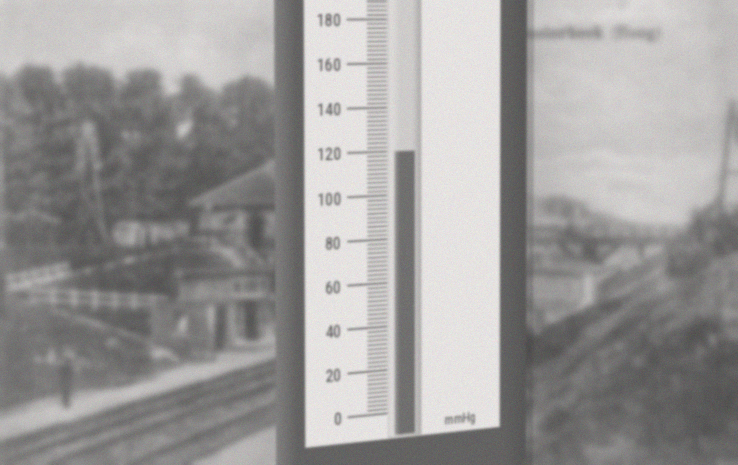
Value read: value=120 unit=mmHg
